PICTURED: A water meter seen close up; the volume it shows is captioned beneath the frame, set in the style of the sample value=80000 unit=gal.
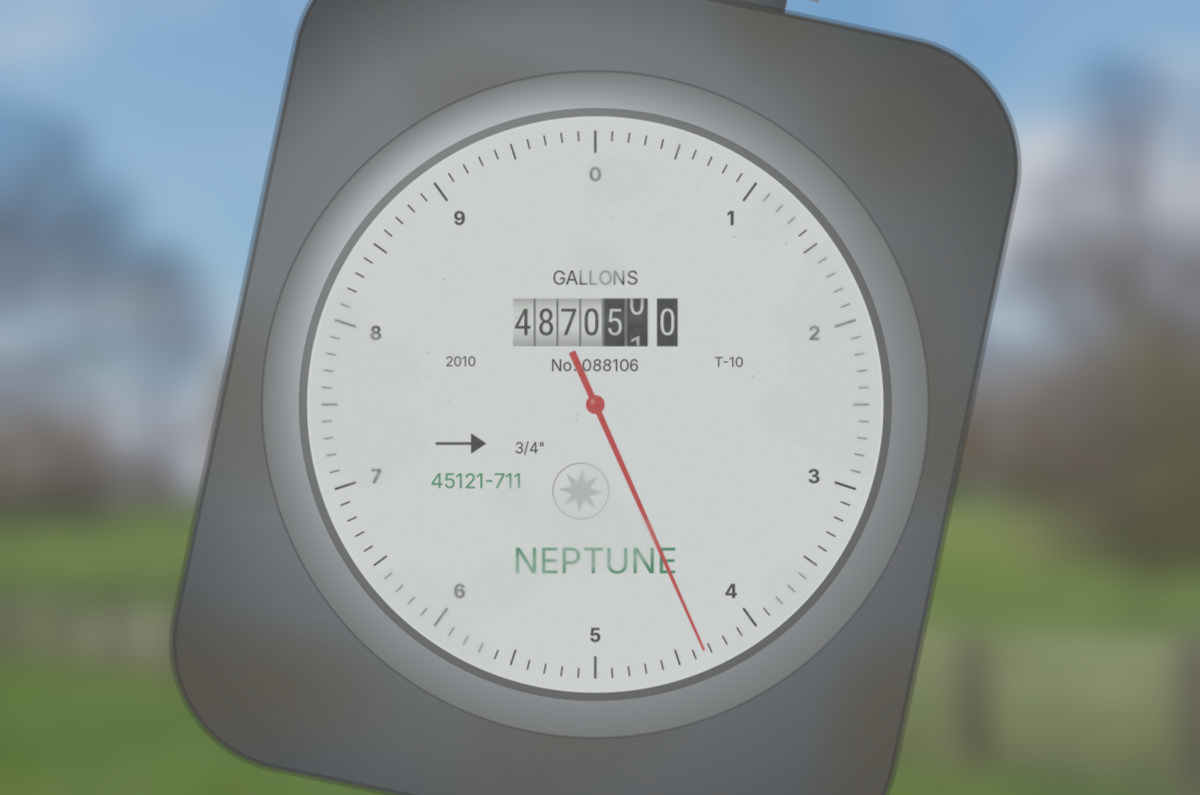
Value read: value=4870504.3 unit=gal
